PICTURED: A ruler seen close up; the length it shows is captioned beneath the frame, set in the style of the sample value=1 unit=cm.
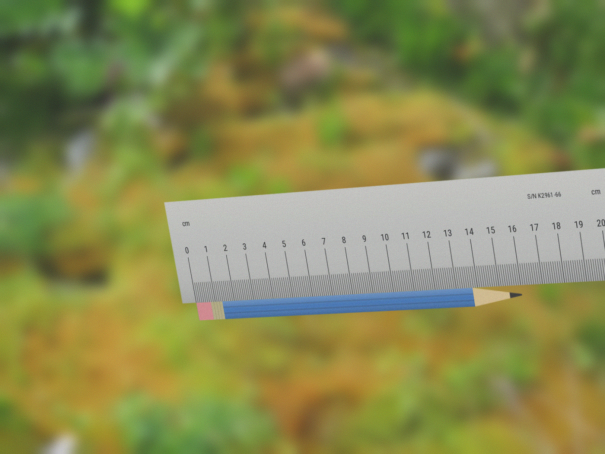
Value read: value=16 unit=cm
